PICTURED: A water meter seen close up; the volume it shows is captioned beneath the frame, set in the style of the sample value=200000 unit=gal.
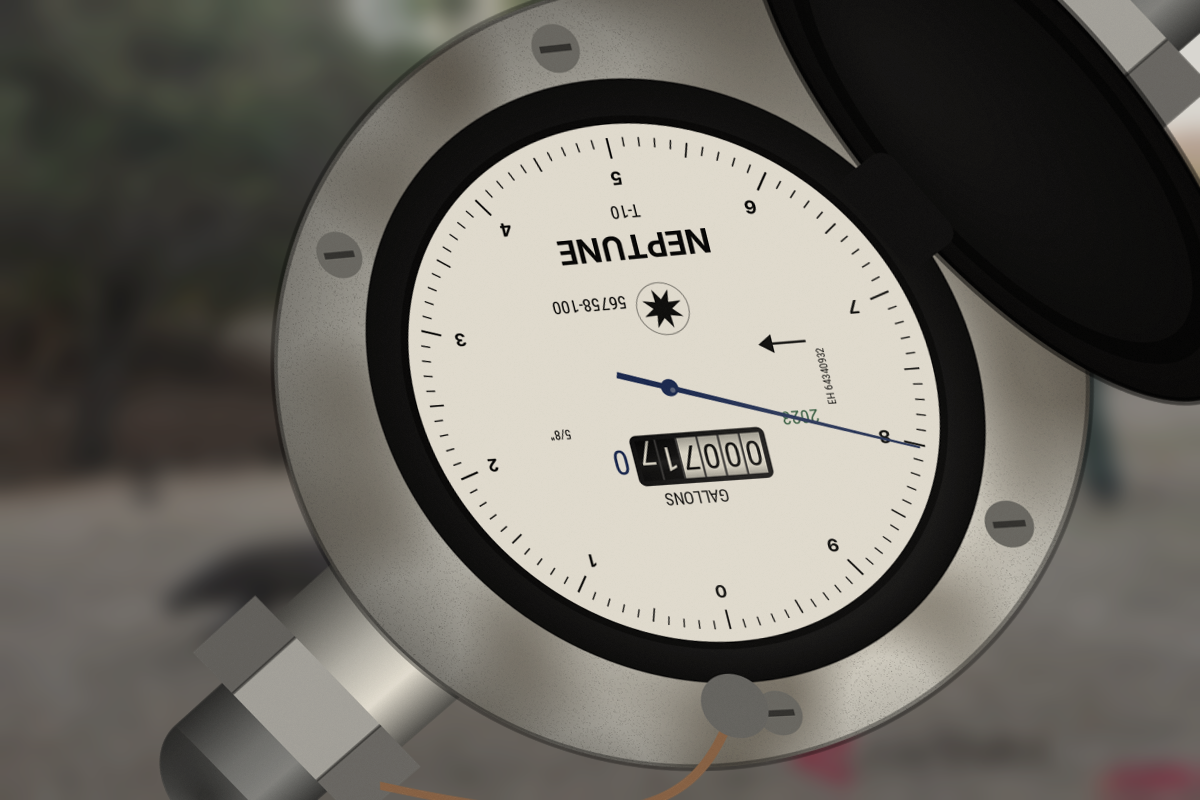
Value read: value=7168.0 unit=gal
